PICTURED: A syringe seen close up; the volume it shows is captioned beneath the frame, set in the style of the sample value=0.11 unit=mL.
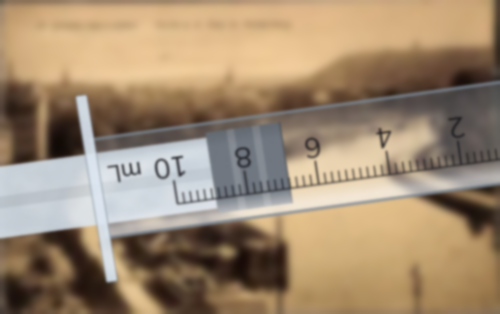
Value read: value=6.8 unit=mL
